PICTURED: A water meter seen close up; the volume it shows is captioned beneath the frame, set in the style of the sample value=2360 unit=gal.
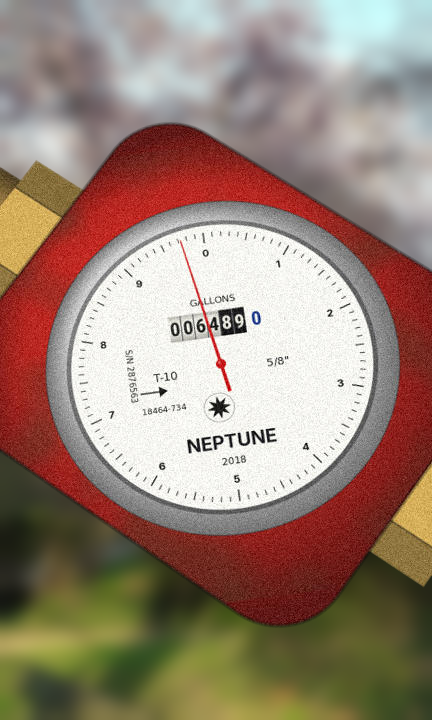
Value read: value=64889.7 unit=gal
